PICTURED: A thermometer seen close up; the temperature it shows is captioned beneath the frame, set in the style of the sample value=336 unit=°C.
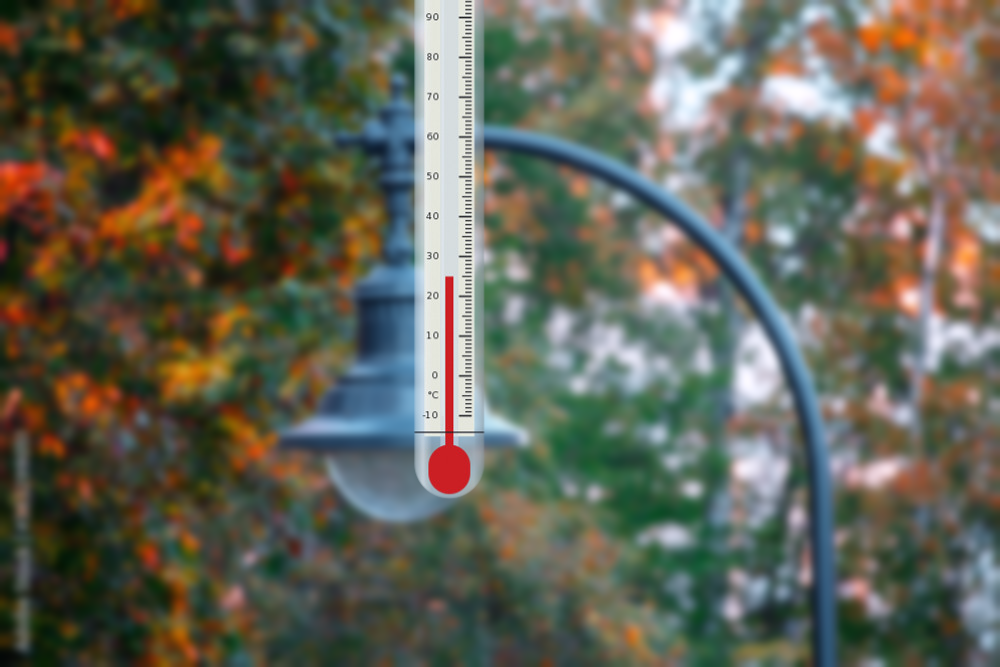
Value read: value=25 unit=°C
